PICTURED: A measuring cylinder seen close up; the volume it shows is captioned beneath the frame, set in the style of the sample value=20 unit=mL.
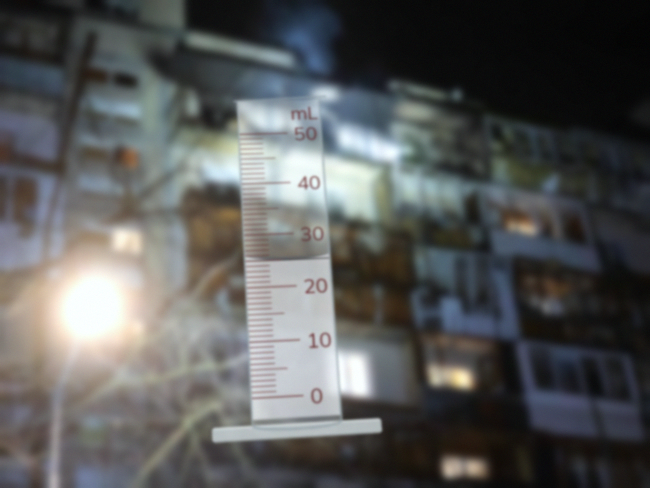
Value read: value=25 unit=mL
